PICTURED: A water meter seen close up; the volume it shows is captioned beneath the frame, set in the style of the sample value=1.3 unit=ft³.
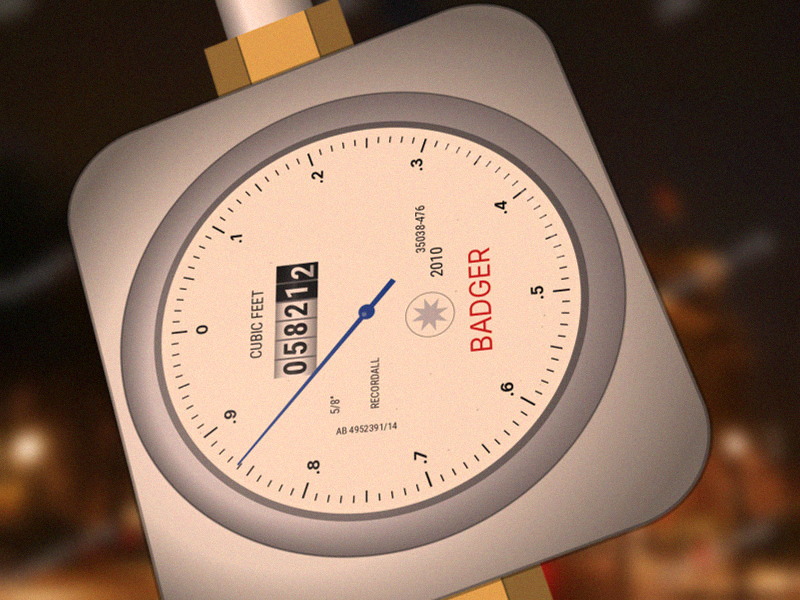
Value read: value=58211.86 unit=ft³
